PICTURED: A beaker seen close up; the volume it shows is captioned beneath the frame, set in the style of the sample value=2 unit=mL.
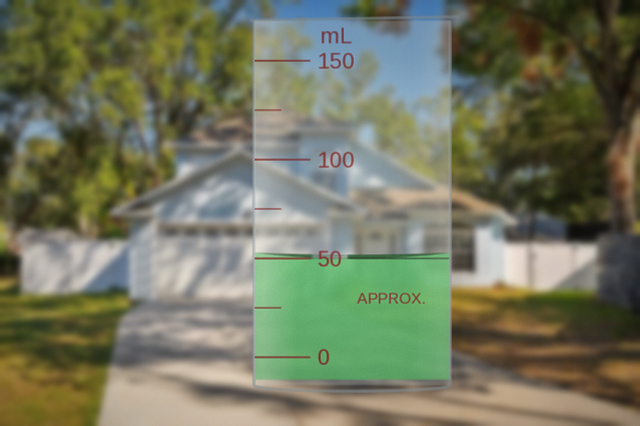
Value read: value=50 unit=mL
